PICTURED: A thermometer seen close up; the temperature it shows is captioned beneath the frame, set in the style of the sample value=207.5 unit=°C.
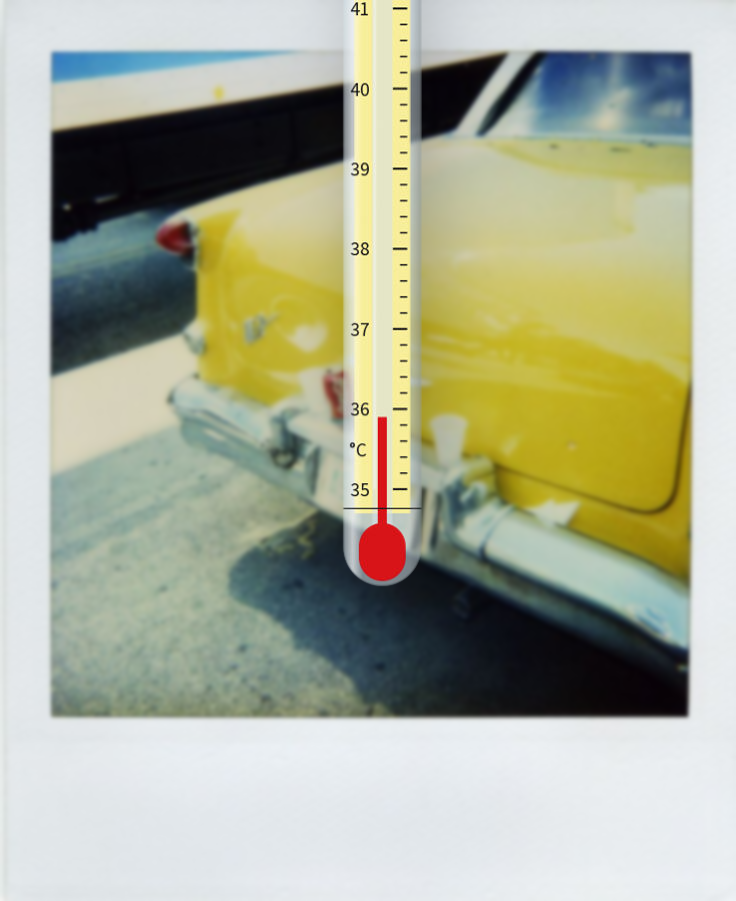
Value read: value=35.9 unit=°C
